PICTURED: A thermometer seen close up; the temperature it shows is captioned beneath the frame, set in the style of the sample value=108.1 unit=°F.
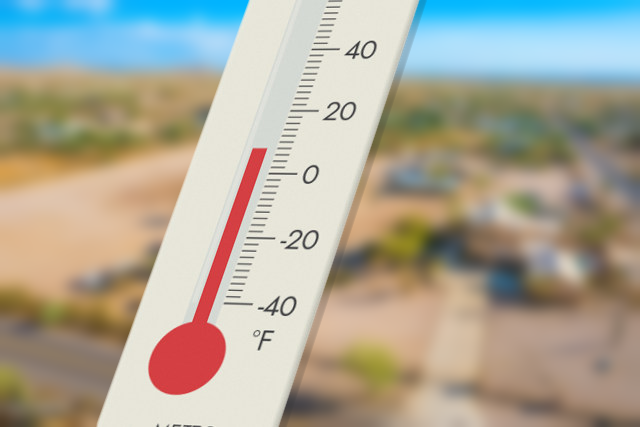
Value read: value=8 unit=°F
